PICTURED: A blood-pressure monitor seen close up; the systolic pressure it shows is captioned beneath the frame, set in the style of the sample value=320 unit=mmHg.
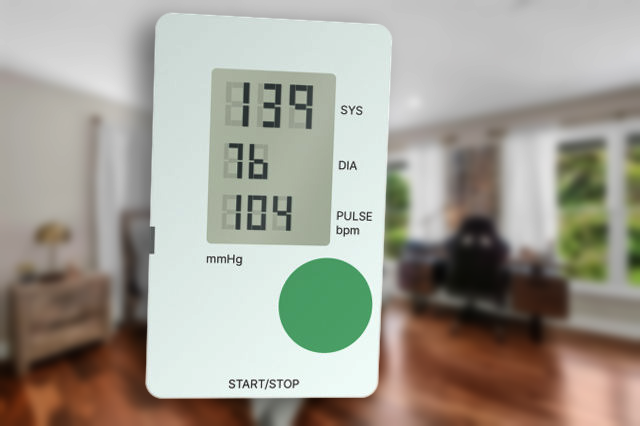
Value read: value=139 unit=mmHg
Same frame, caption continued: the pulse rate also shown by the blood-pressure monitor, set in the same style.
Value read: value=104 unit=bpm
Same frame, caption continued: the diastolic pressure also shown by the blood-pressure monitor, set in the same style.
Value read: value=76 unit=mmHg
